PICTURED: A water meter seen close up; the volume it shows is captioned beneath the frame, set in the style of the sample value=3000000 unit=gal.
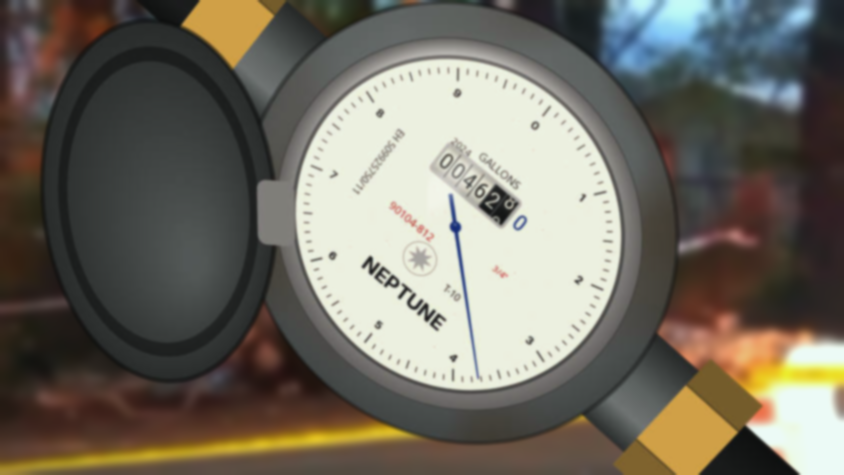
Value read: value=46283.7 unit=gal
